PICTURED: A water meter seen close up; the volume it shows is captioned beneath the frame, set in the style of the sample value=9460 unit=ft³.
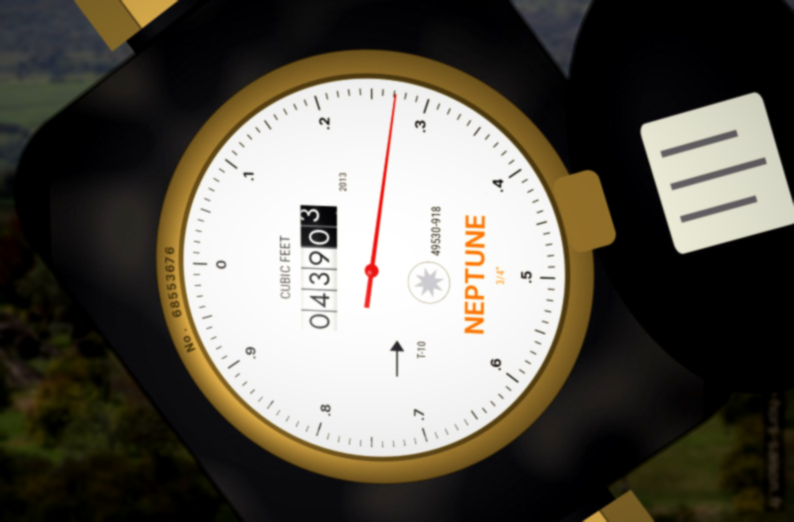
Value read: value=43903.27 unit=ft³
